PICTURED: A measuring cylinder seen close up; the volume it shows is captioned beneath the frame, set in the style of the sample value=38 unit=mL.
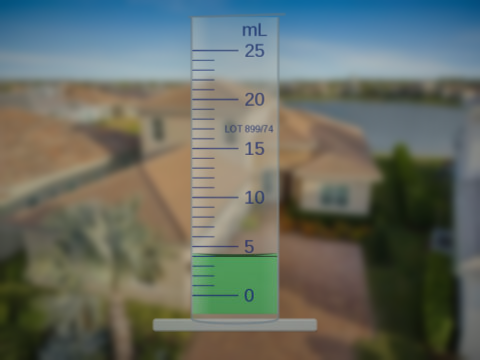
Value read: value=4 unit=mL
